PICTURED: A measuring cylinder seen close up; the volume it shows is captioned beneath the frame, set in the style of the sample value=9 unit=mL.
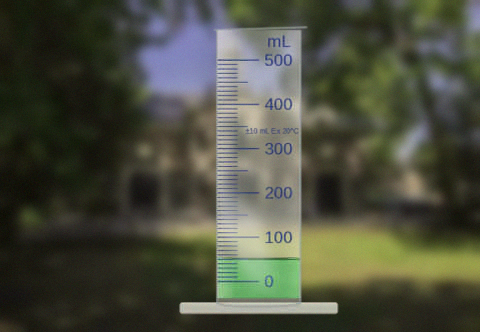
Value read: value=50 unit=mL
